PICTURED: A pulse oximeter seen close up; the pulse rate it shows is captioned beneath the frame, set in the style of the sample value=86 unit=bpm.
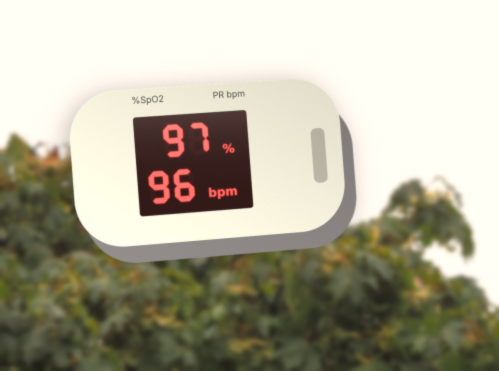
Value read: value=96 unit=bpm
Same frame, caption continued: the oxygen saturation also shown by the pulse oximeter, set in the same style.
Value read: value=97 unit=%
